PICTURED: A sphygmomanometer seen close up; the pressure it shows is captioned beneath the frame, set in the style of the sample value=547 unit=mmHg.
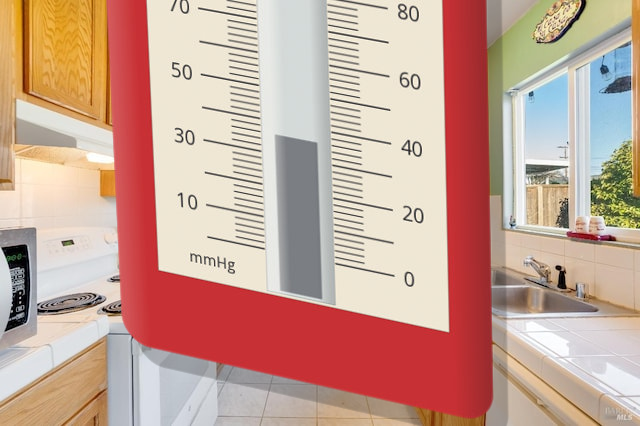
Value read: value=36 unit=mmHg
